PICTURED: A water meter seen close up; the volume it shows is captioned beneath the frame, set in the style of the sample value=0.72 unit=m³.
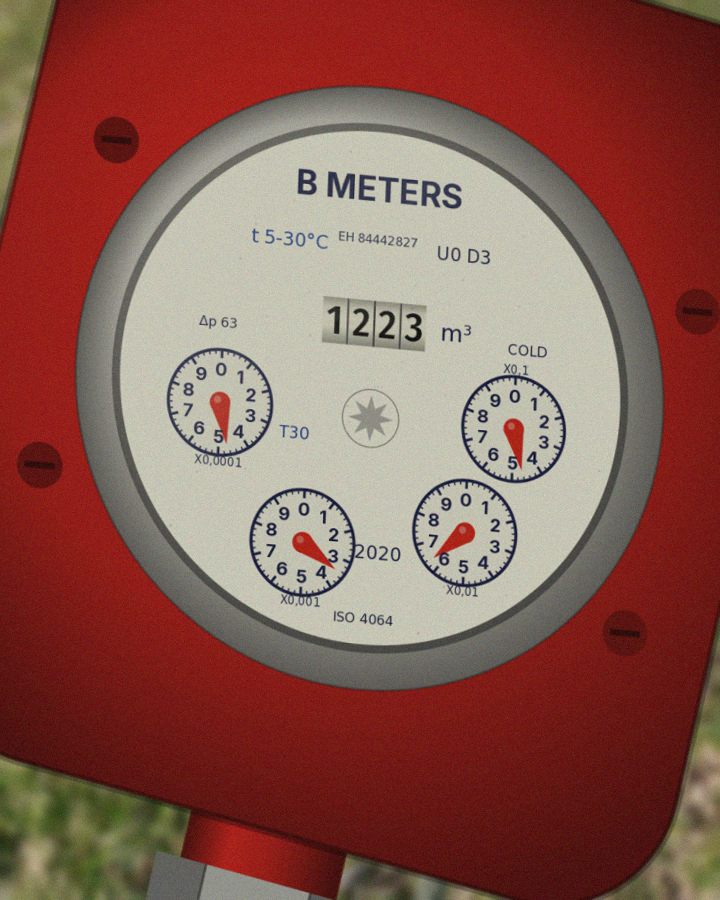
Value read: value=1223.4634 unit=m³
